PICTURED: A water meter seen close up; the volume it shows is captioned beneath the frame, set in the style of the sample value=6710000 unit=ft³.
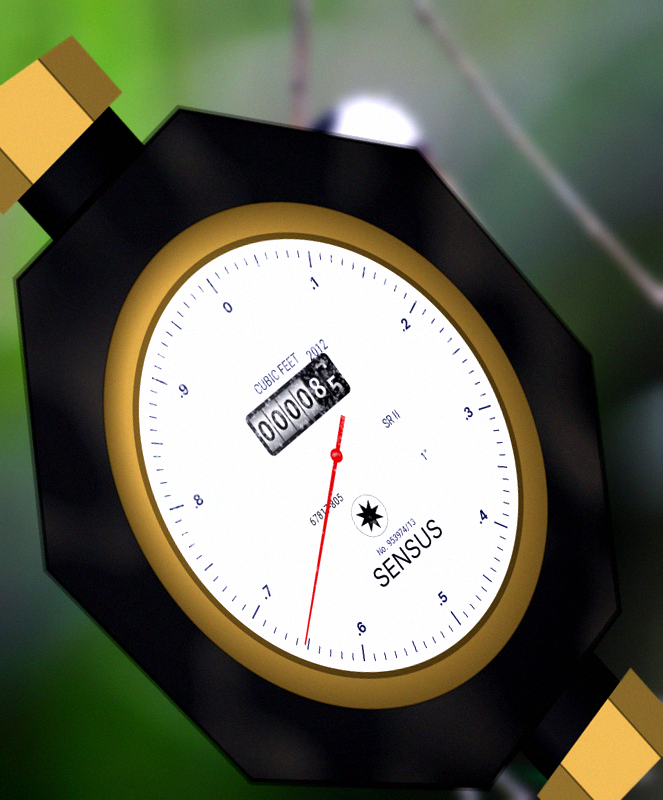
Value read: value=84.65 unit=ft³
